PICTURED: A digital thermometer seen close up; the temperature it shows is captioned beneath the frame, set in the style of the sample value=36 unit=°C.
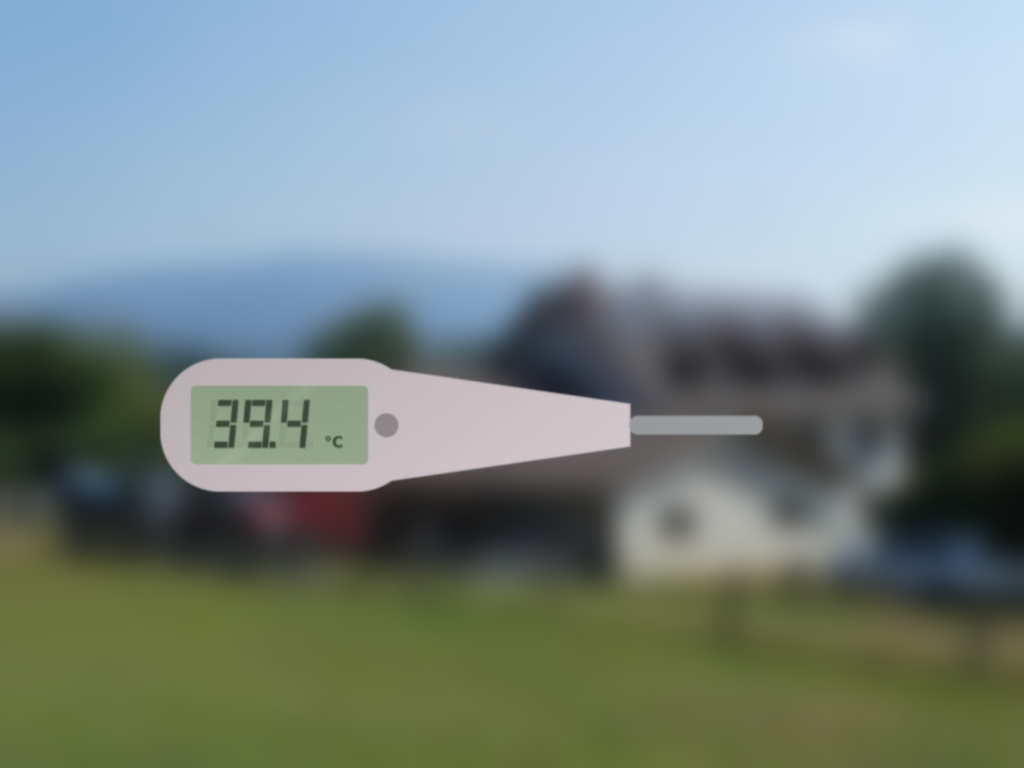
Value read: value=39.4 unit=°C
